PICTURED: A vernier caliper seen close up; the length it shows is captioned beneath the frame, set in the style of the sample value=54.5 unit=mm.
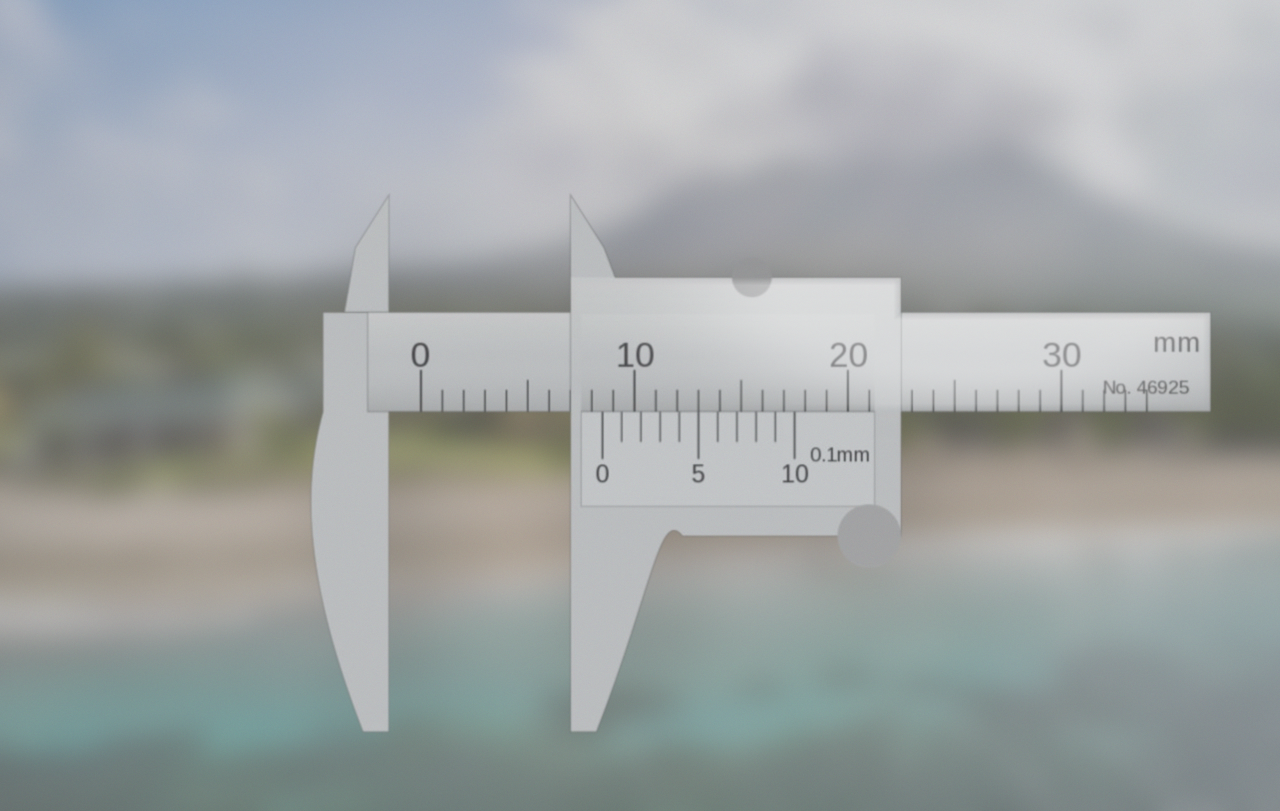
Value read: value=8.5 unit=mm
